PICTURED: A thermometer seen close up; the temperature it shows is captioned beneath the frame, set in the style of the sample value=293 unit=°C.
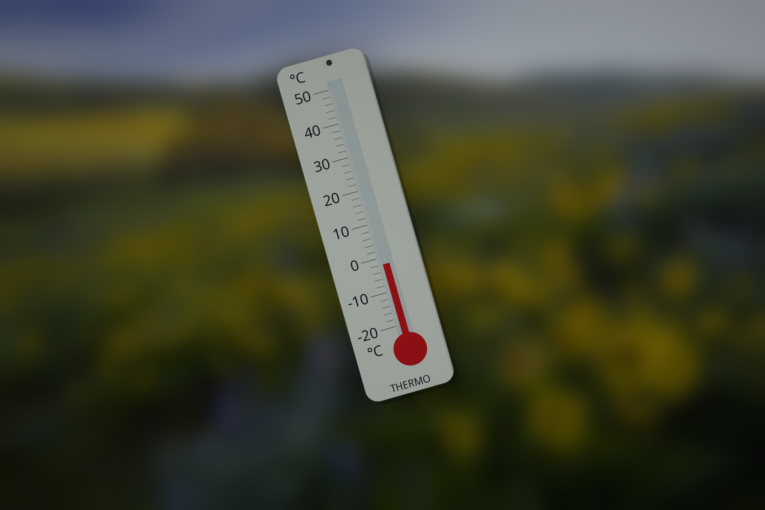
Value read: value=-2 unit=°C
